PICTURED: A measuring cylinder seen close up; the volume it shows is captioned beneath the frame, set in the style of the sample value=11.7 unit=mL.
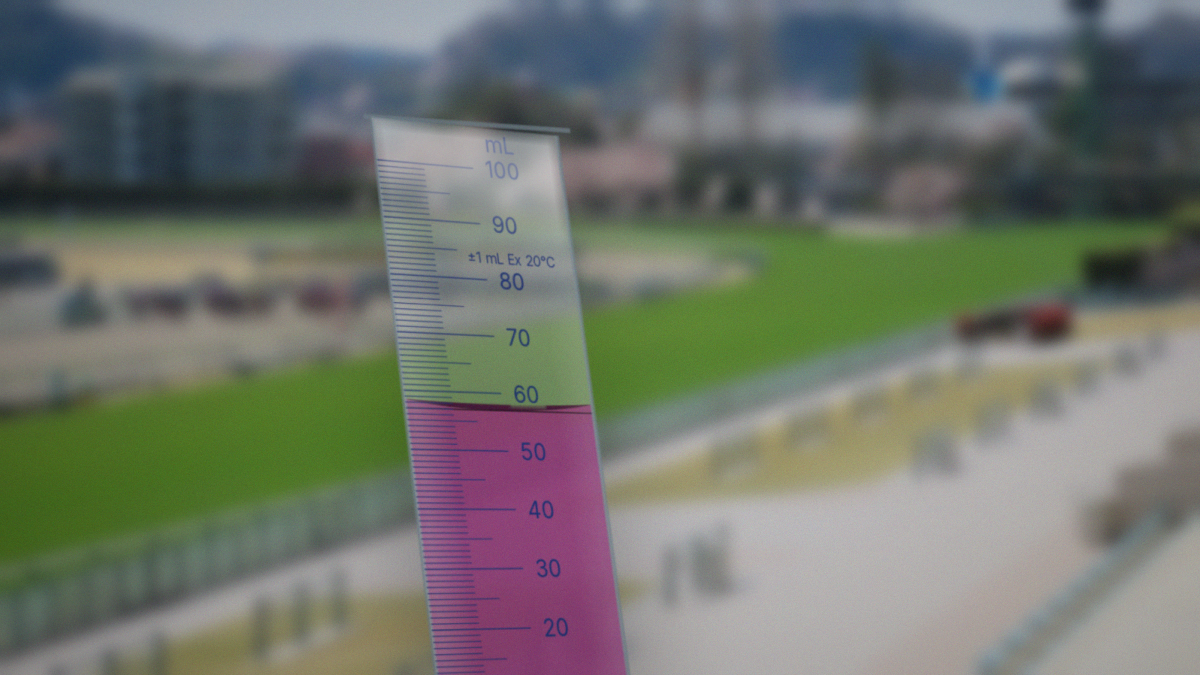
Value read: value=57 unit=mL
